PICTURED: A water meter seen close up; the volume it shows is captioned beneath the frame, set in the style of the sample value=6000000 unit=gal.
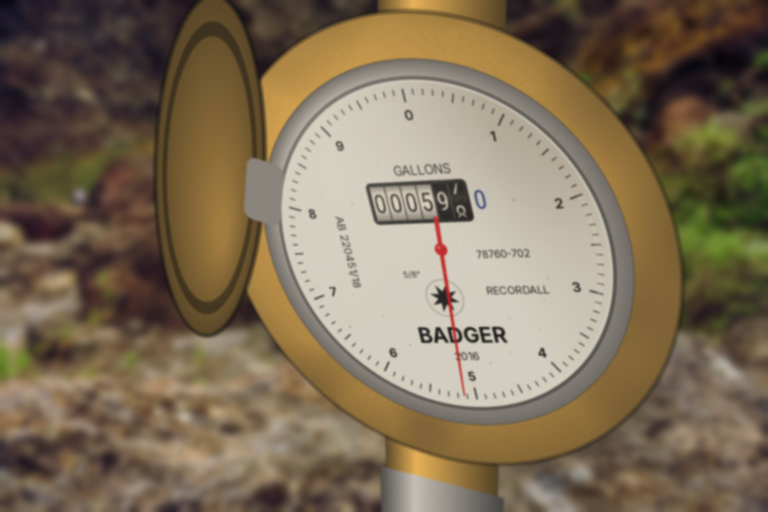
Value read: value=5975.1 unit=gal
